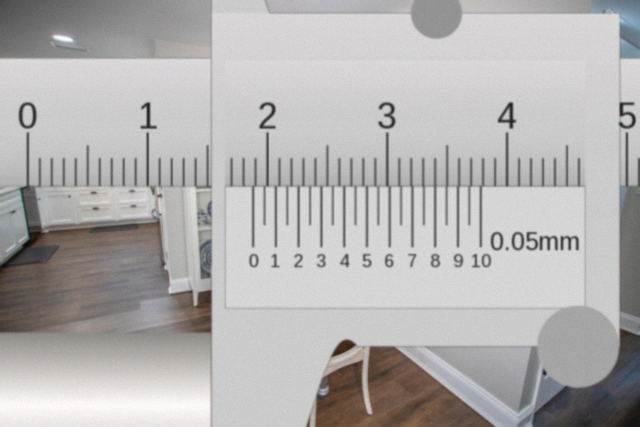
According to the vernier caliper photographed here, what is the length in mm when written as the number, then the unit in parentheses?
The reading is 18.8 (mm)
